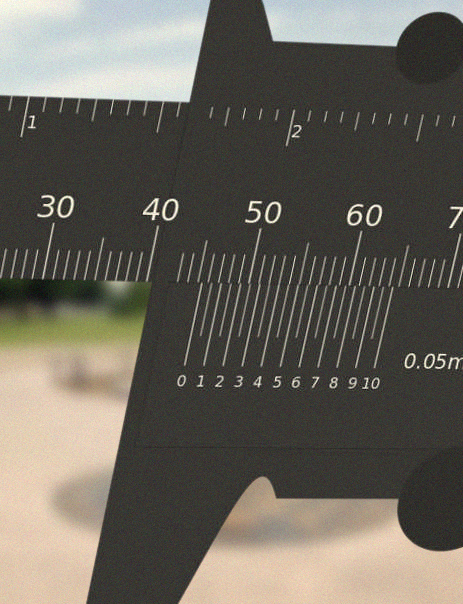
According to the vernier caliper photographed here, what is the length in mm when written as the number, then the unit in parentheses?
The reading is 45.4 (mm)
